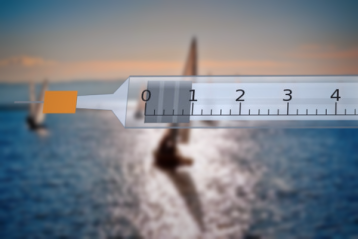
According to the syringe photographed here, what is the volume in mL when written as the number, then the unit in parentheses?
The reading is 0 (mL)
